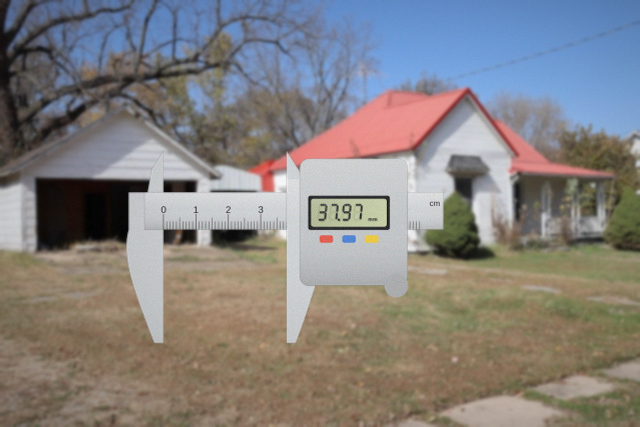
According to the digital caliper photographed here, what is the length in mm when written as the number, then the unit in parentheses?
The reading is 37.97 (mm)
